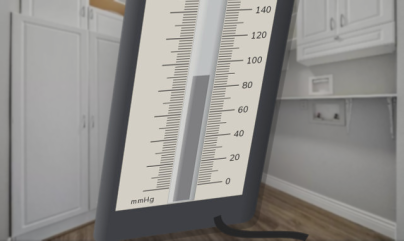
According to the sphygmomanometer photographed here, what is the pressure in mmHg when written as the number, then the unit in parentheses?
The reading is 90 (mmHg)
